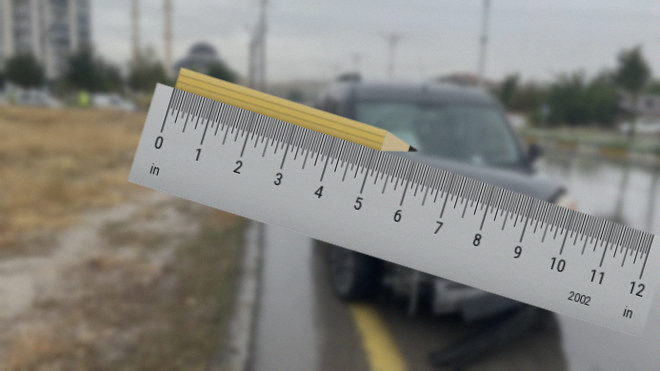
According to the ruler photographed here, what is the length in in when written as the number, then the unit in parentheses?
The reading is 6 (in)
